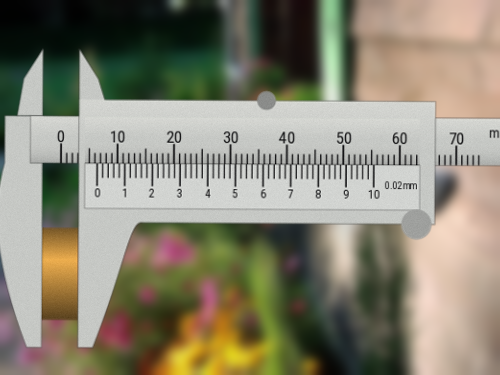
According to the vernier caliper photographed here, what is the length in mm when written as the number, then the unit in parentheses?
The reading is 6.4 (mm)
